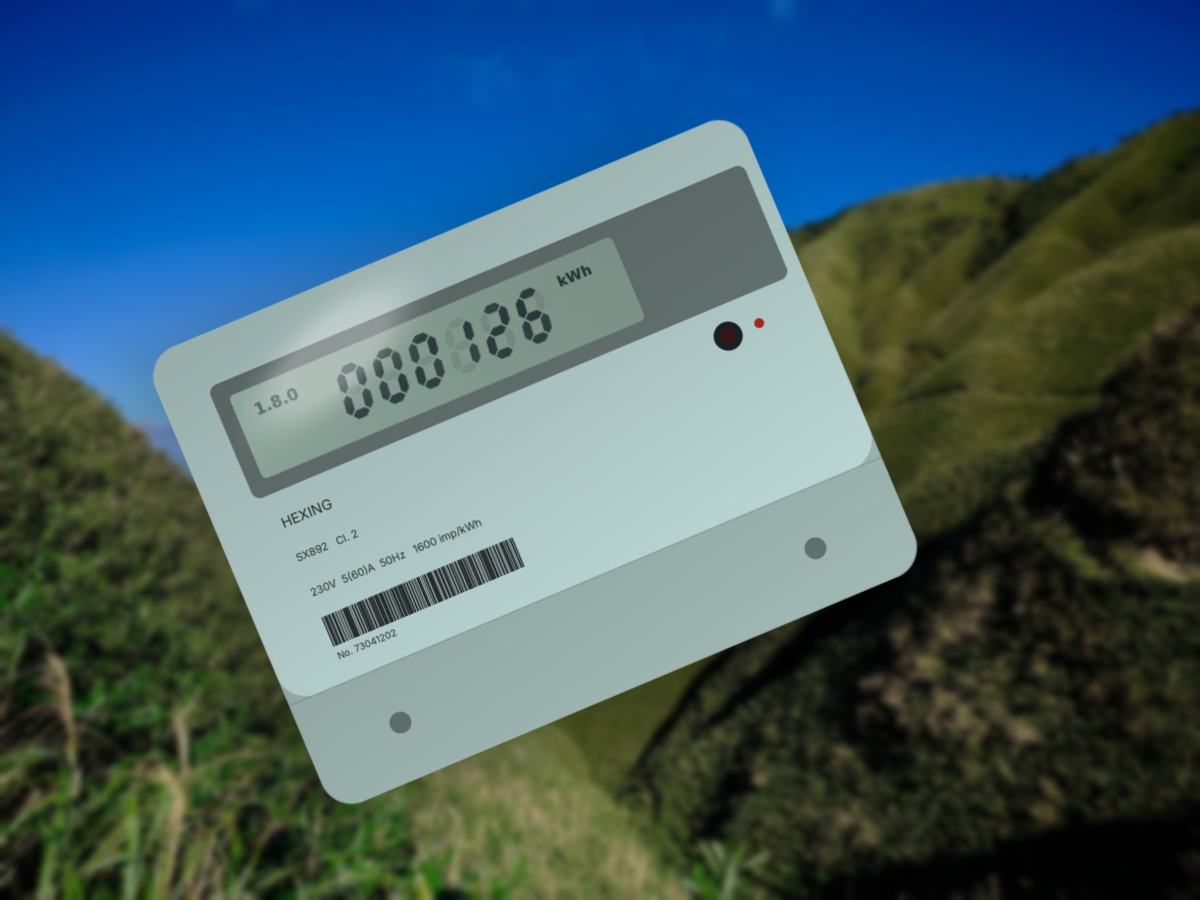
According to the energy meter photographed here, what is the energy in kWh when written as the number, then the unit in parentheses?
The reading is 126 (kWh)
